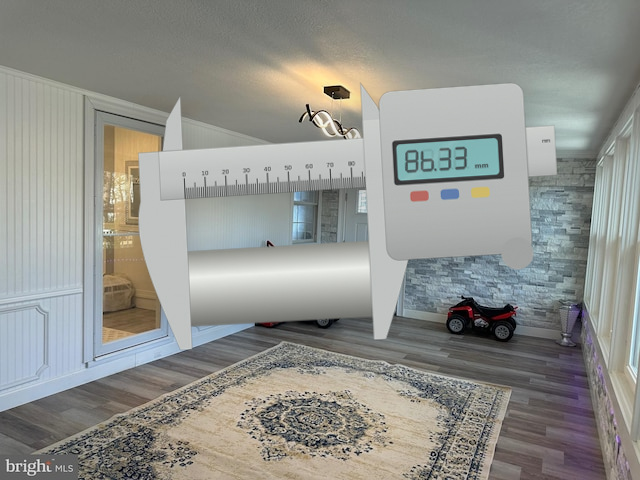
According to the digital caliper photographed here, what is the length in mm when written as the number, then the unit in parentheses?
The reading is 86.33 (mm)
